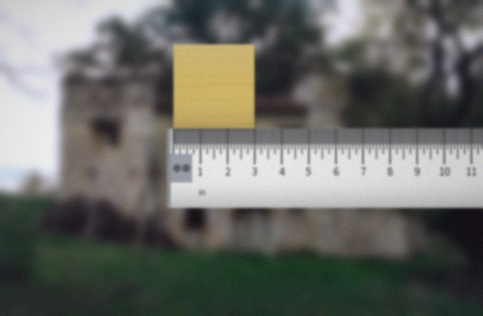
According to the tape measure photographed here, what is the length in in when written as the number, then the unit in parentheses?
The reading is 3 (in)
